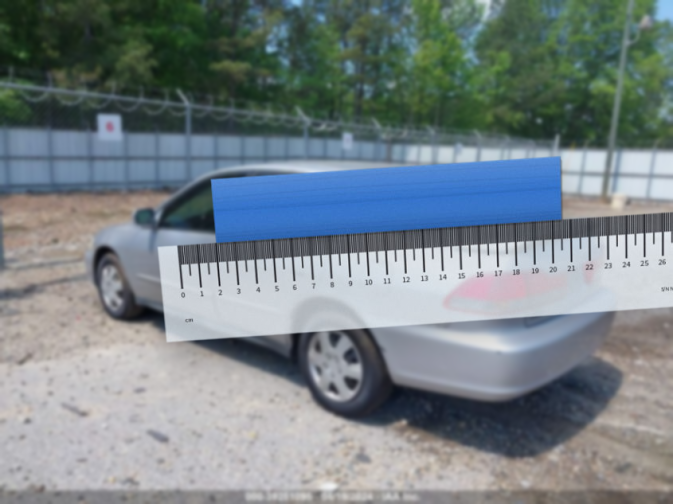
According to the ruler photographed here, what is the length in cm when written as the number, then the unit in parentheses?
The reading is 18.5 (cm)
